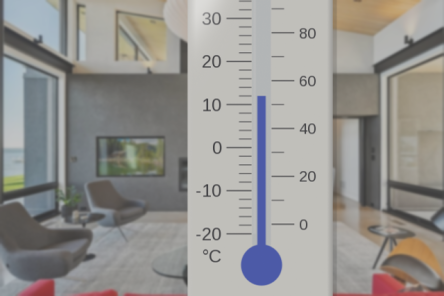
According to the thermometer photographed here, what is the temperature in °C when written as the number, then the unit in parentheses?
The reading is 12 (°C)
